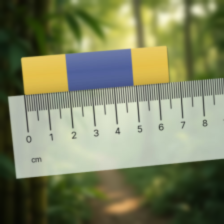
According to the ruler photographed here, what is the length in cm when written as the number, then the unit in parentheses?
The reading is 6.5 (cm)
